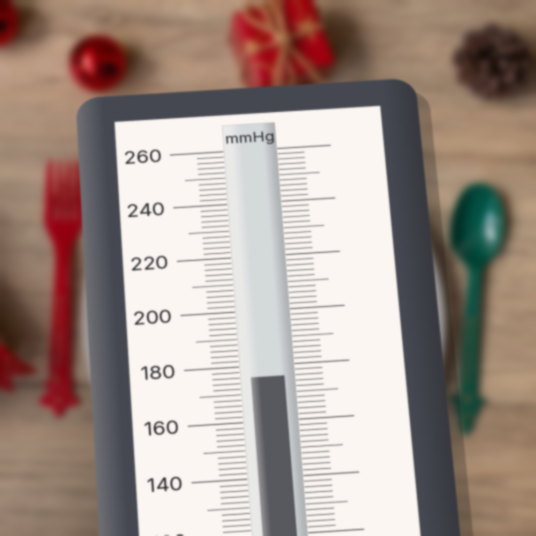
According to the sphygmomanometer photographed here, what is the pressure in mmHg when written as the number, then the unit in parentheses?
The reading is 176 (mmHg)
